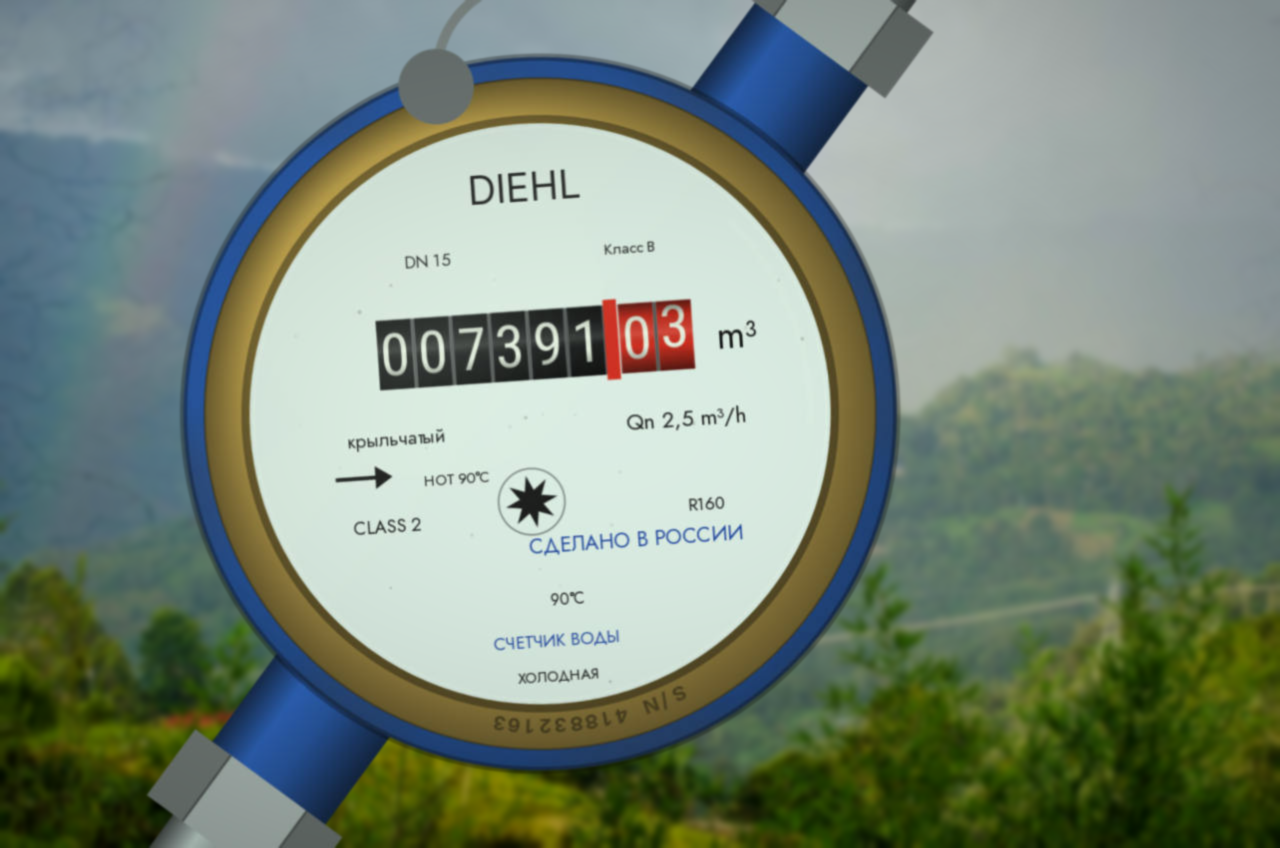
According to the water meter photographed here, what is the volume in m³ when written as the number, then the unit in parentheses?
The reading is 7391.03 (m³)
